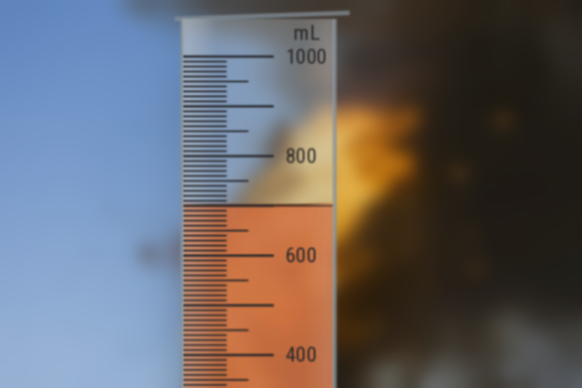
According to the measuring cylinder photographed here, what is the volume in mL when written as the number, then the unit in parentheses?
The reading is 700 (mL)
